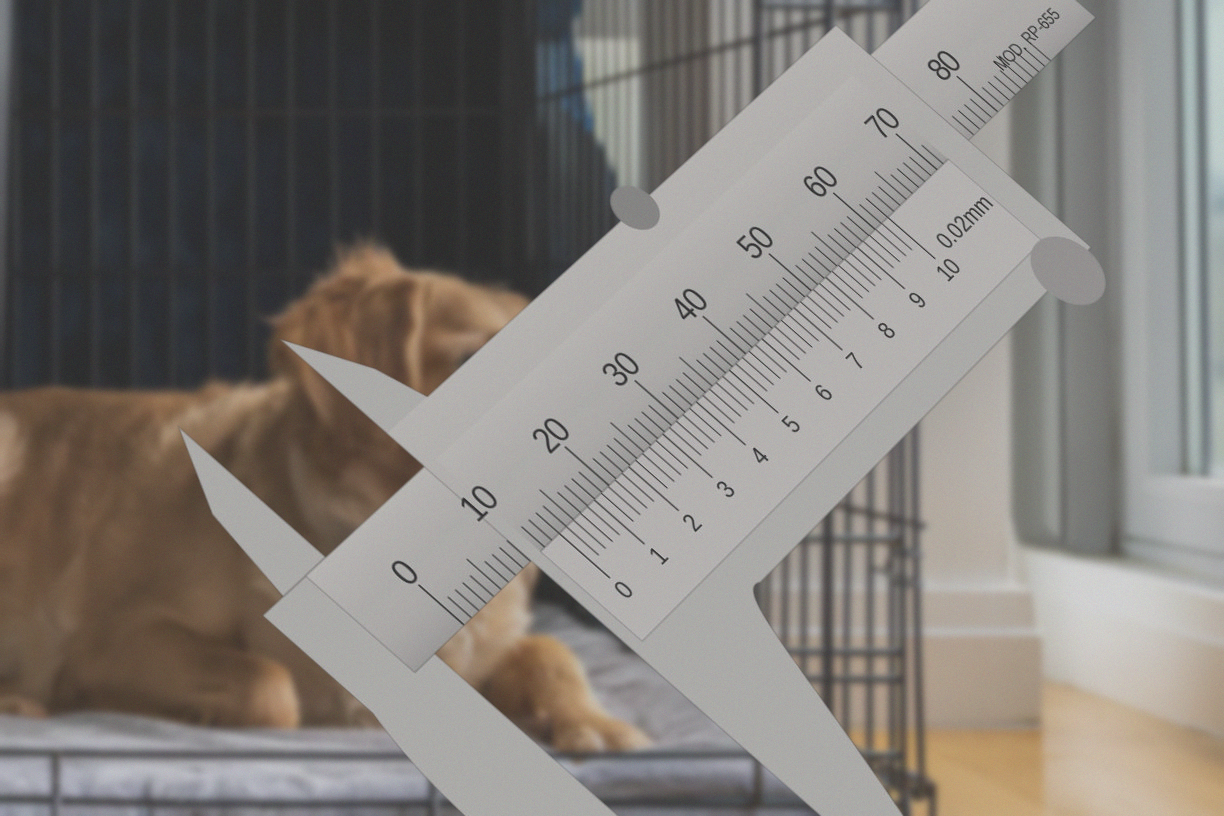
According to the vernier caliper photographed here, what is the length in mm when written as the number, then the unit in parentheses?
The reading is 13.0 (mm)
